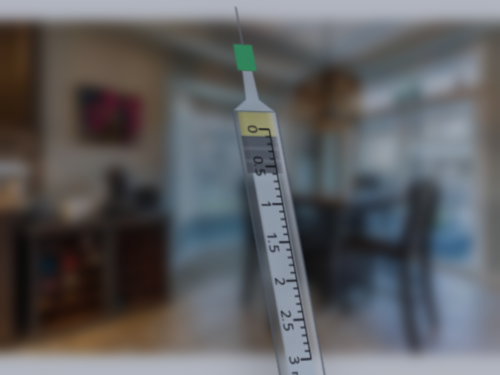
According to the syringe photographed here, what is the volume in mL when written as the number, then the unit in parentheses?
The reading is 0.1 (mL)
